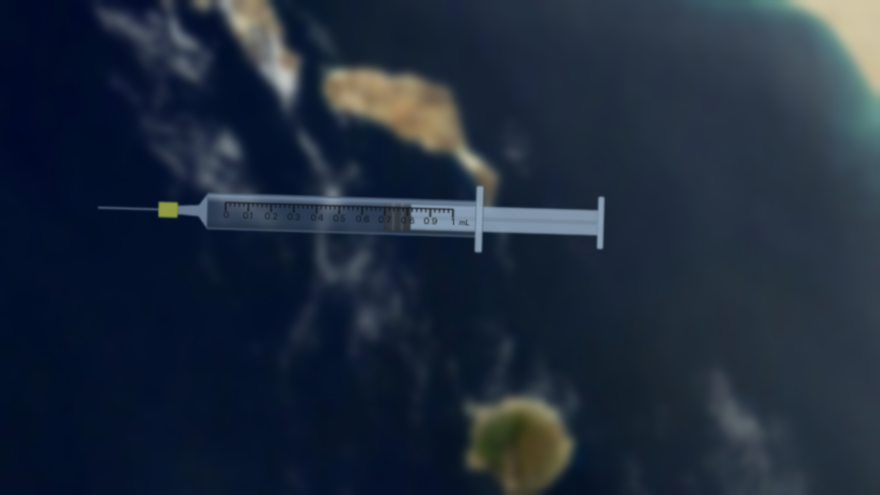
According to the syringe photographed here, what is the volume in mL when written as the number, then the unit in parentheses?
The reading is 0.7 (mL)
